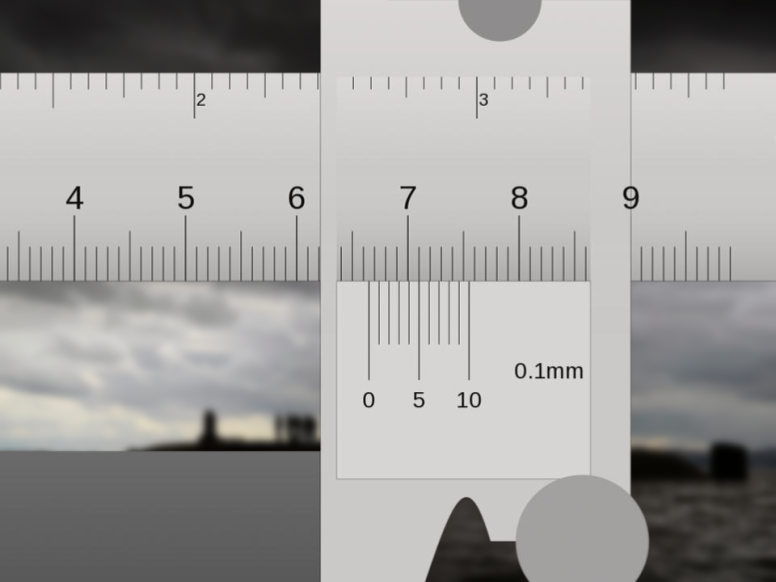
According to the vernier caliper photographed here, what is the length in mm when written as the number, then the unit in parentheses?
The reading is 66.5 (mm)
